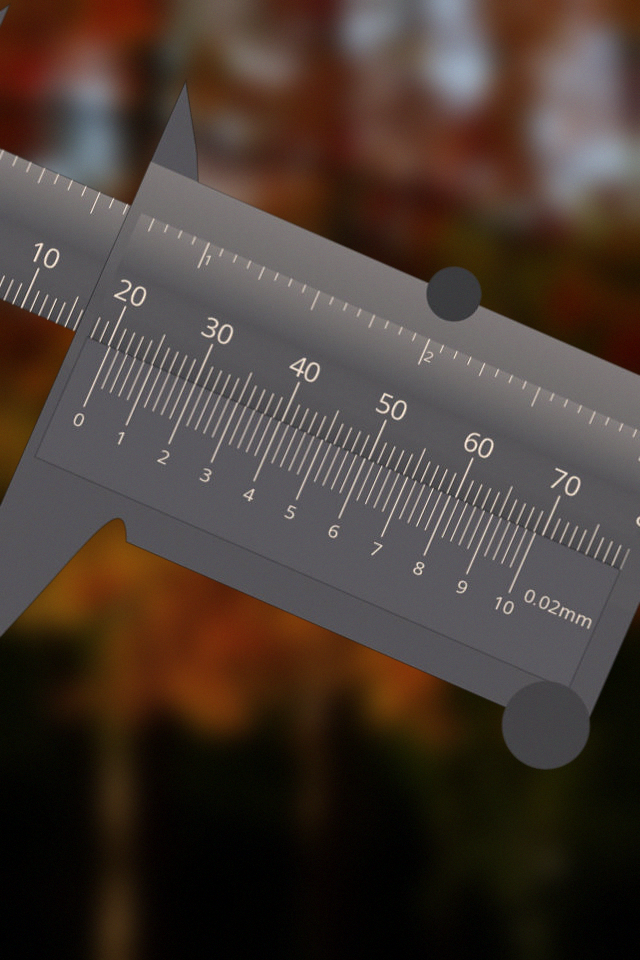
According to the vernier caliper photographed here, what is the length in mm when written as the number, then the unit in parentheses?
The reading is 20.2 (mm)
